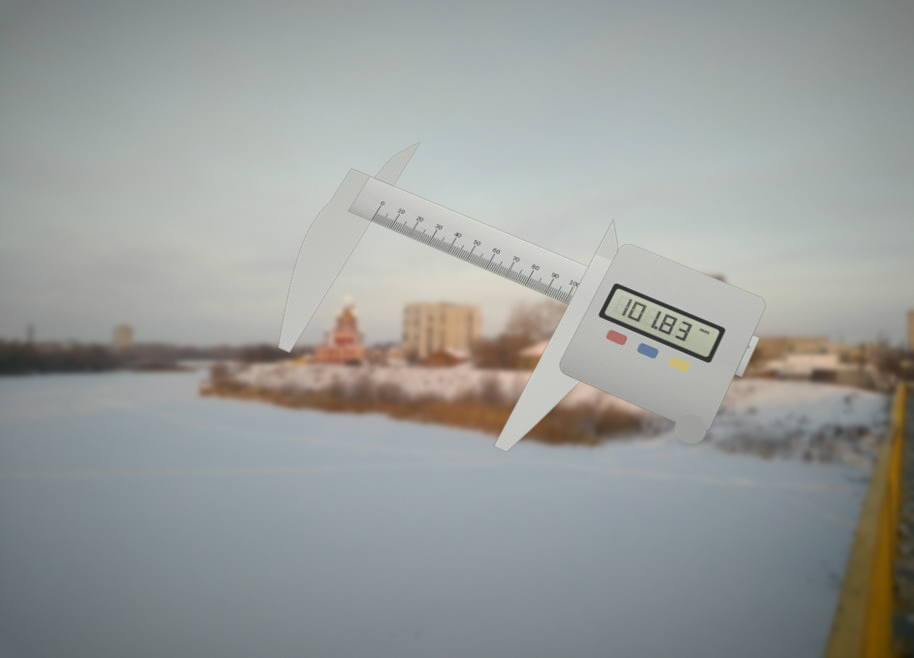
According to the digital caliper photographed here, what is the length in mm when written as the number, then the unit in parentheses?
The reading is 101.83 (mm)
